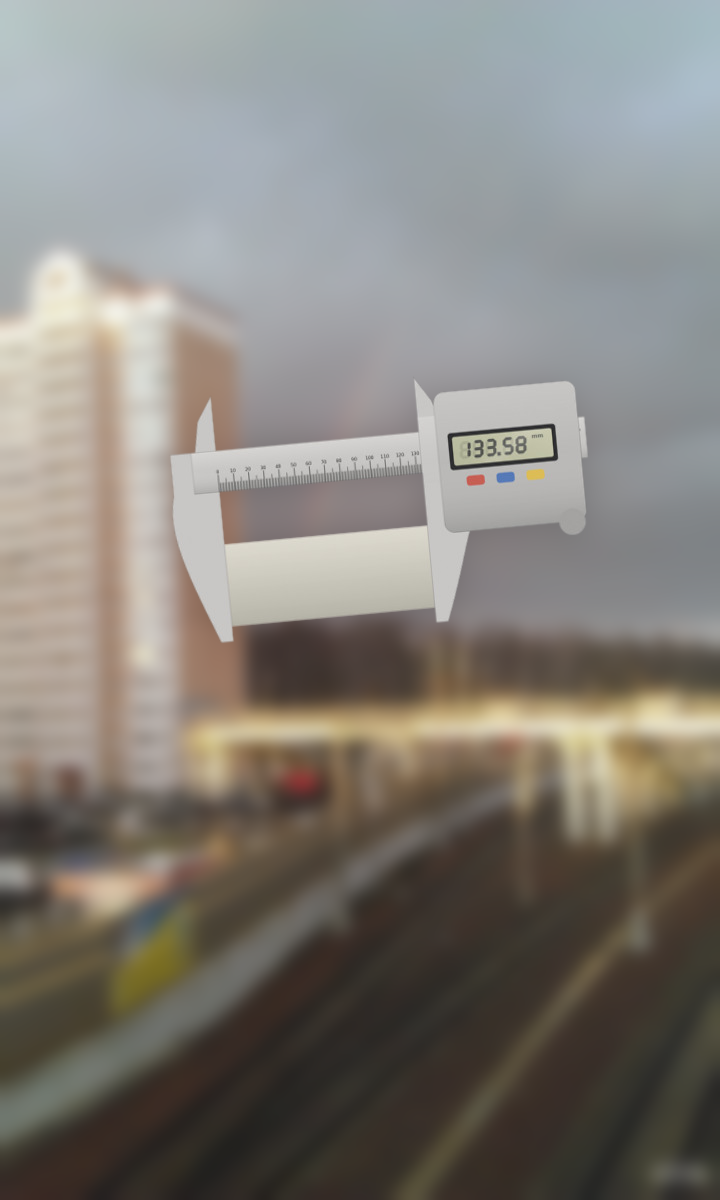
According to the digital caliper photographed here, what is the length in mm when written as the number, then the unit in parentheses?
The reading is 133.58 (mm)
